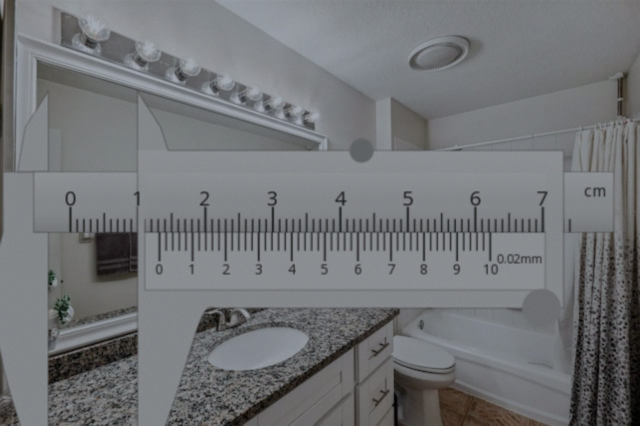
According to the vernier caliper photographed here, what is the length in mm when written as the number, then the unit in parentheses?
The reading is 13.2 (mm)
